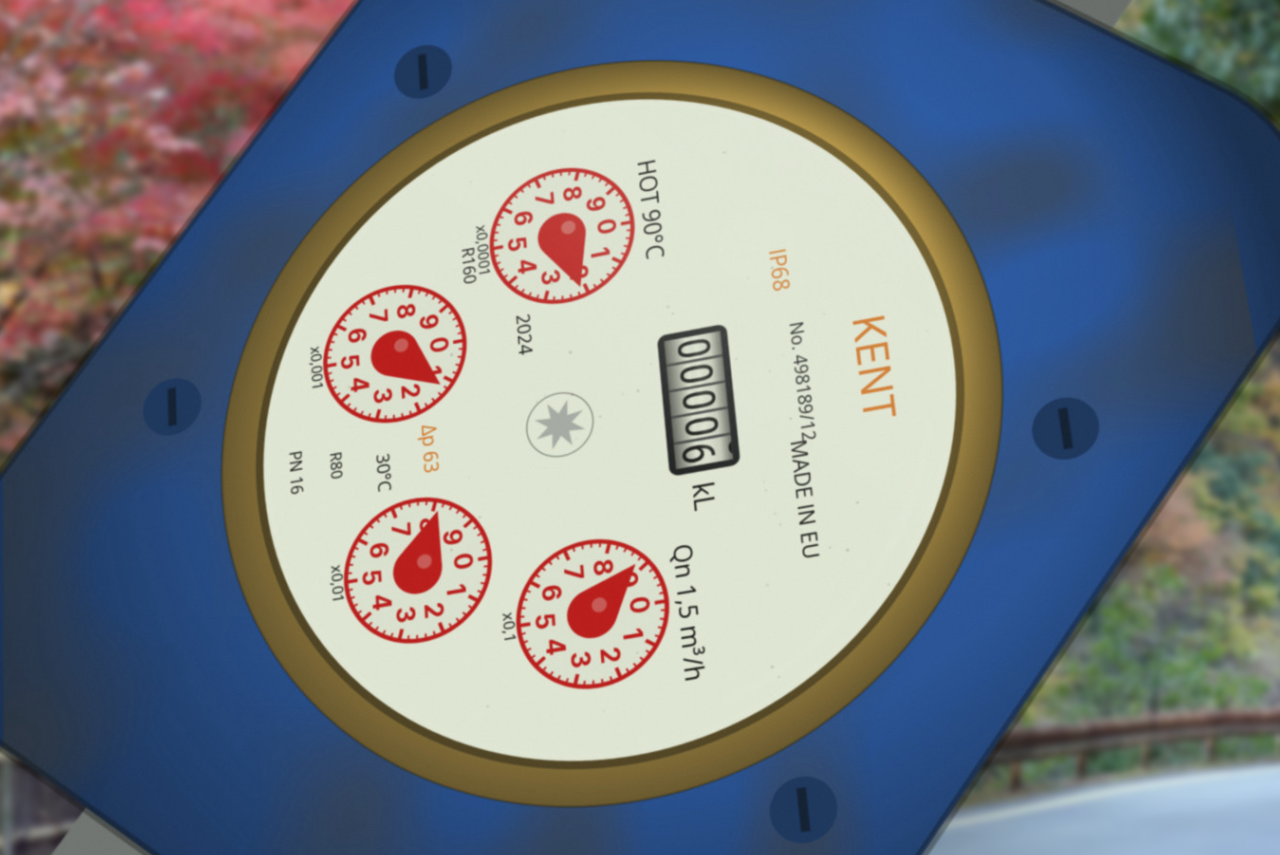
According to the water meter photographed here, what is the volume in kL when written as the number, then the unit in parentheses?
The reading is 5.8812 (kL)
